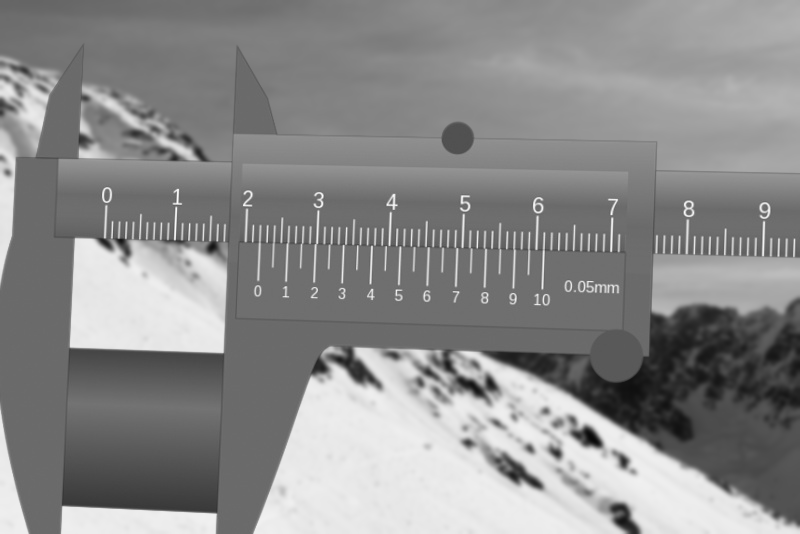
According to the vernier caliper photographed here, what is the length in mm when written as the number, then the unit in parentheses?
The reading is 22.0 (mm)
